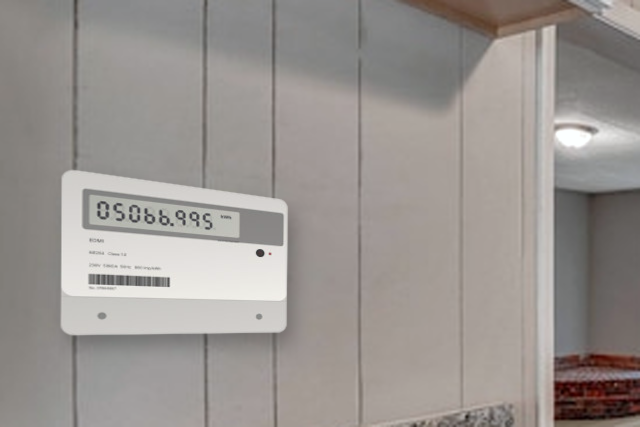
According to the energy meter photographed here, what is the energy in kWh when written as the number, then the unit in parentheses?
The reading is 5066.995 (kWh)
